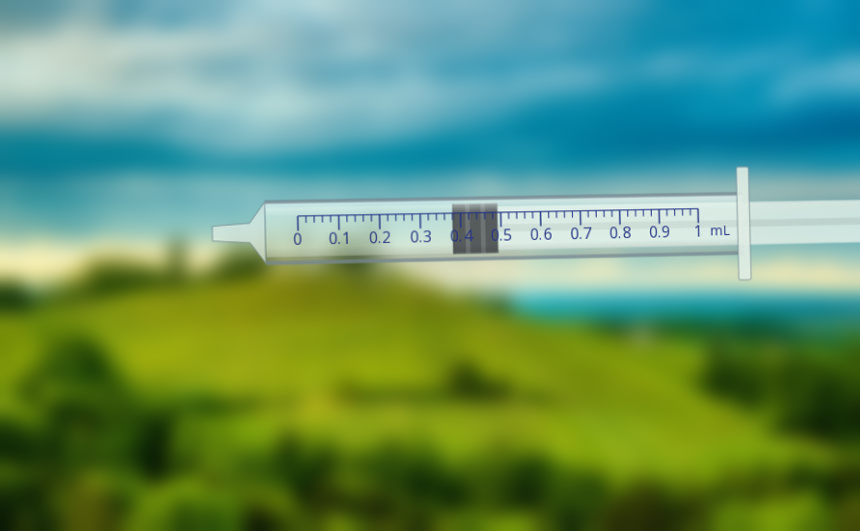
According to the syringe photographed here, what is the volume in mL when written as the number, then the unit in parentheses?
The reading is 0.38 (mL)
